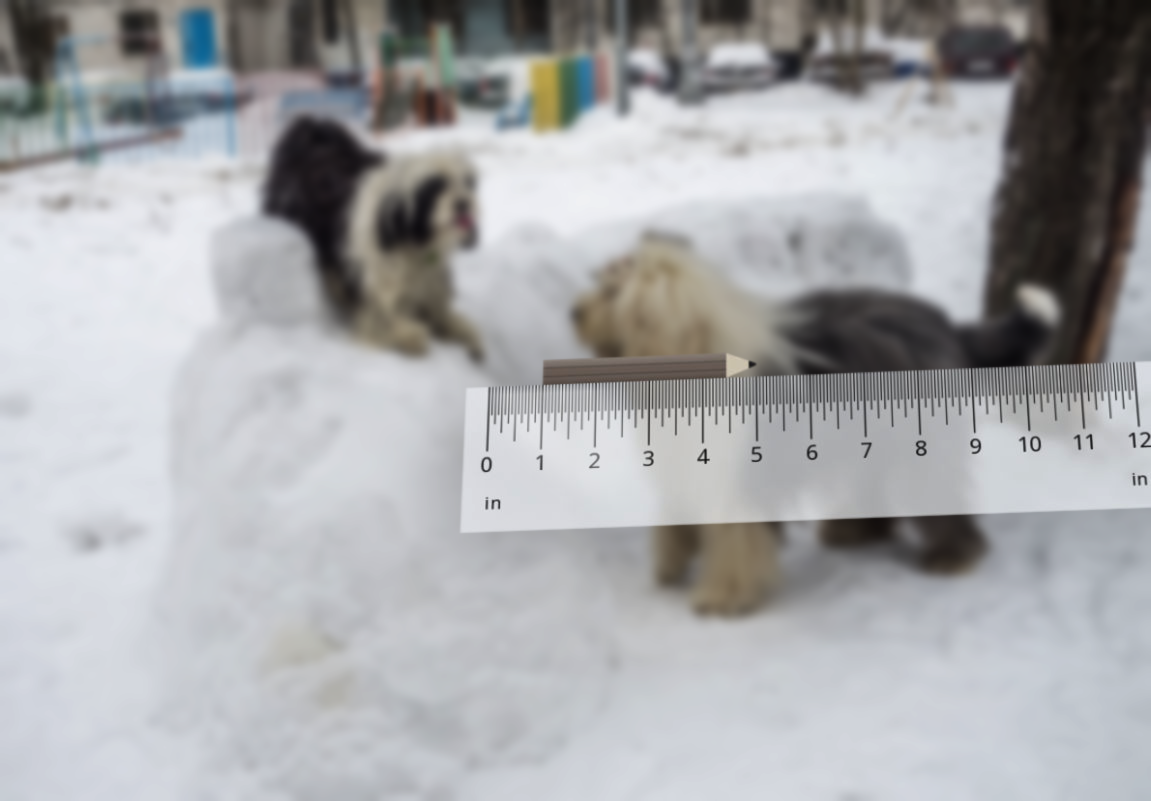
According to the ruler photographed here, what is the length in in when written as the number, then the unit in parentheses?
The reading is 4 (in)
